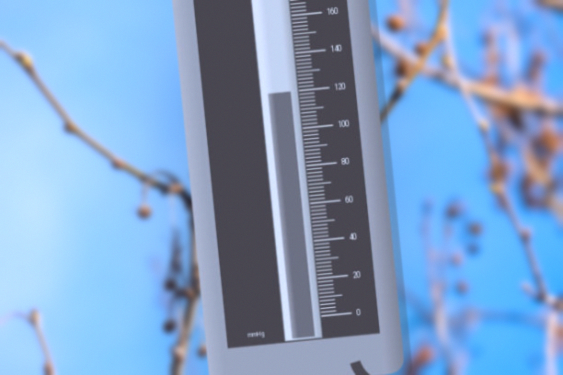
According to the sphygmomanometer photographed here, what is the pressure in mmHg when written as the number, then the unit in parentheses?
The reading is 120 (mmHg)
